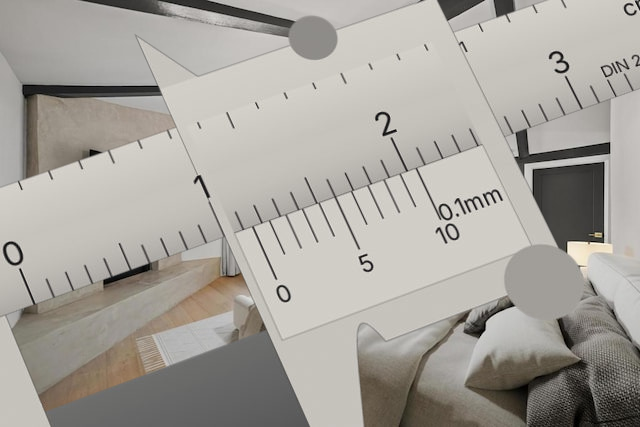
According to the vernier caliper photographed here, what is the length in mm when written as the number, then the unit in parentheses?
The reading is 11.5 (mm)
